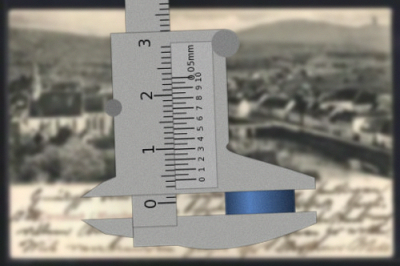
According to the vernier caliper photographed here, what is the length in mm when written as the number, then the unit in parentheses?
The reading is 4.2 (mm)
